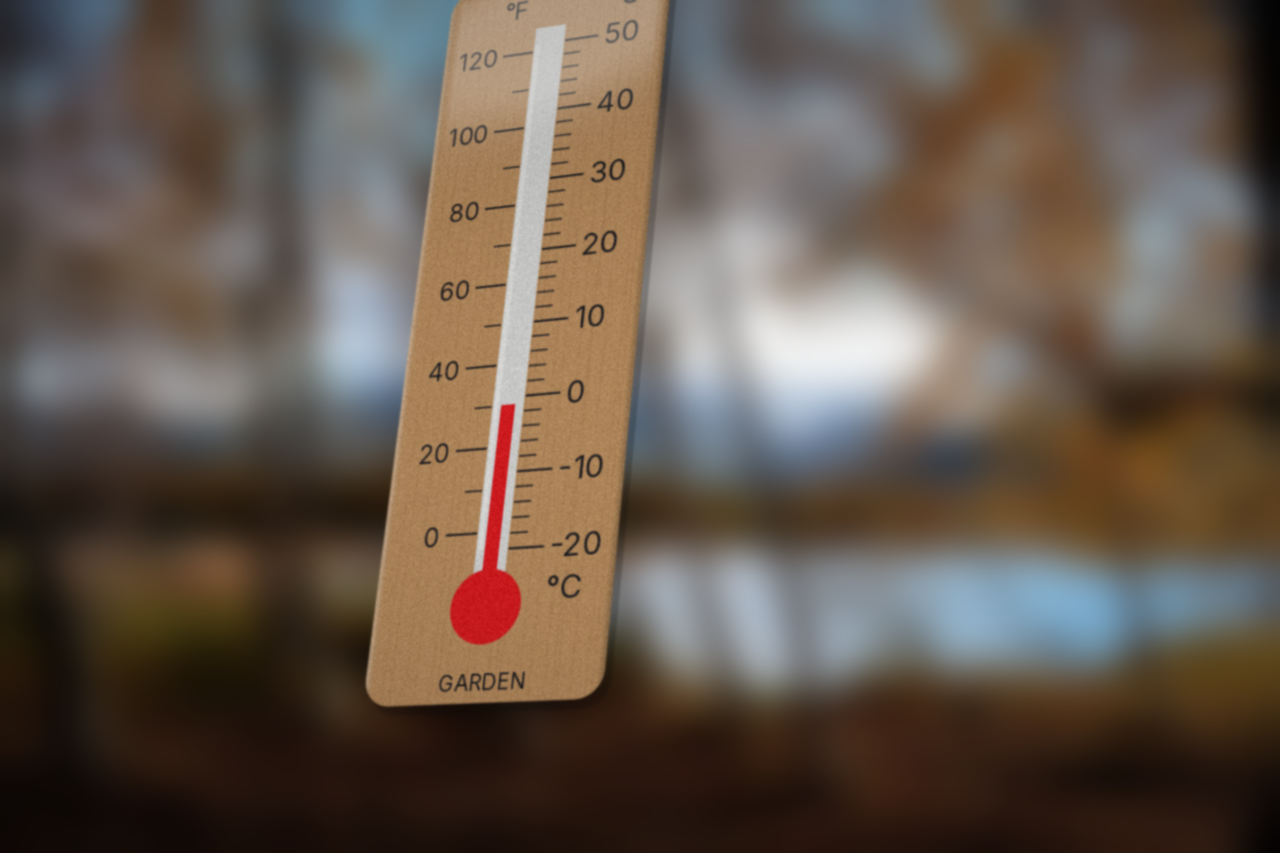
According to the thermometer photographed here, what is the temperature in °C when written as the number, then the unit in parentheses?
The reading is -1 (°C)
